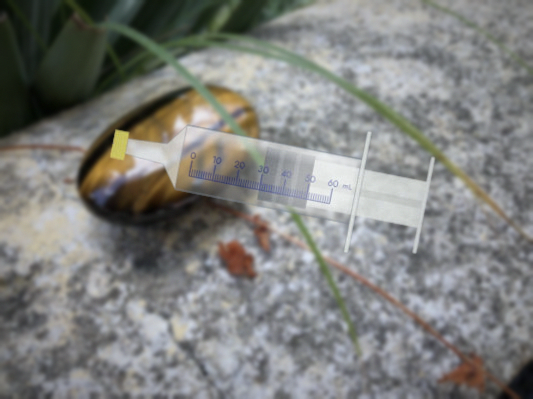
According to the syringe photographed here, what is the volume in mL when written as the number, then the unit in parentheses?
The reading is 30 (mL)
